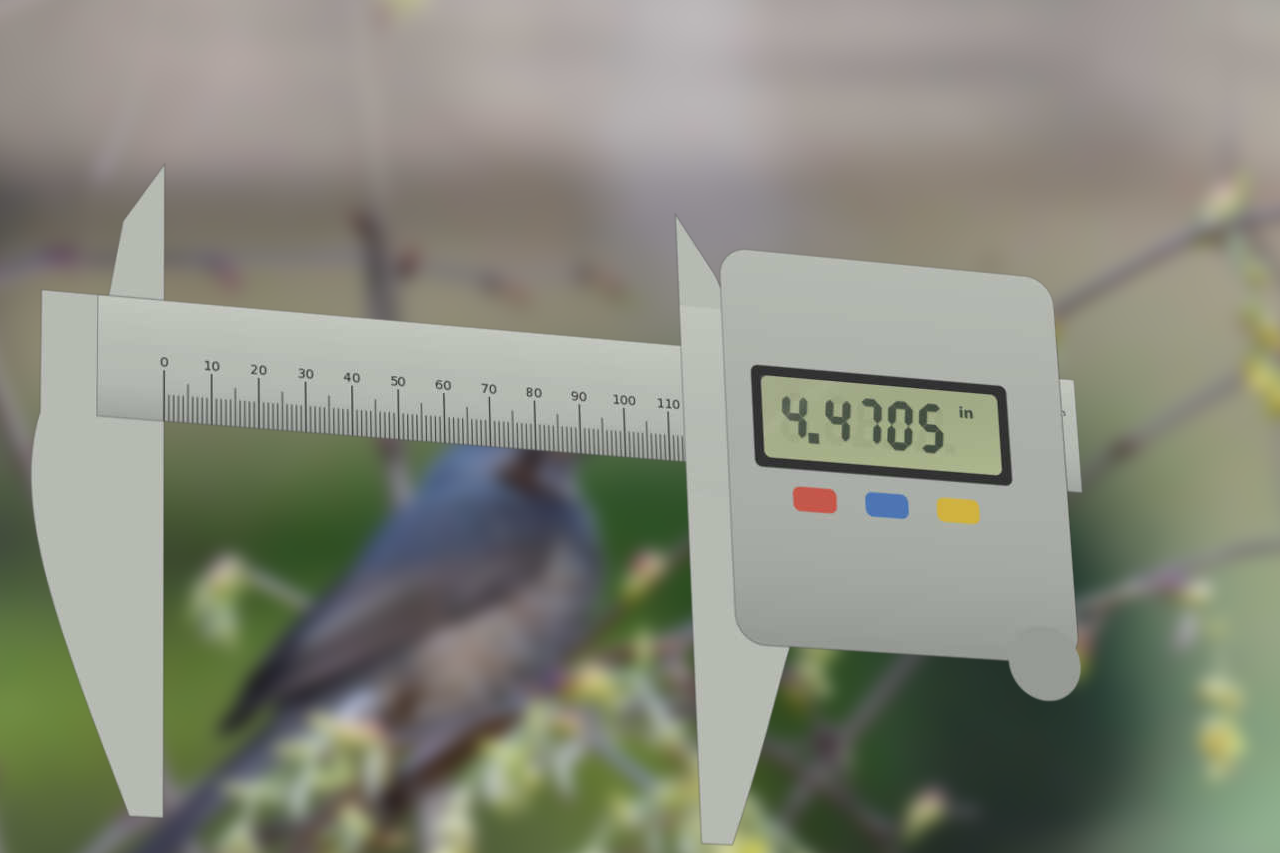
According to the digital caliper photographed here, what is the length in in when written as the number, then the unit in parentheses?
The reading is 4.4705 (in)
